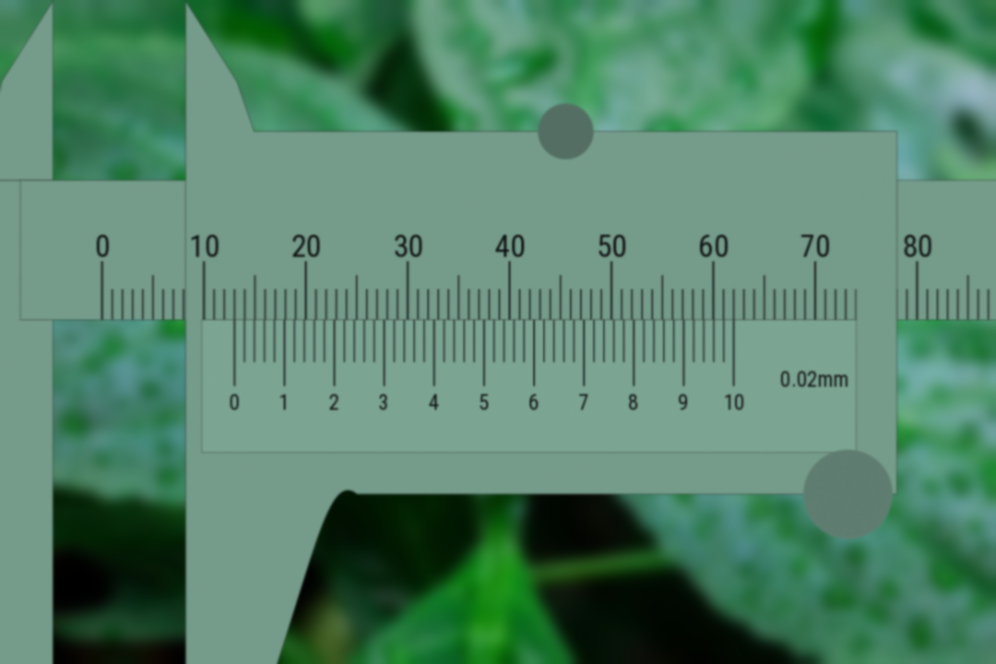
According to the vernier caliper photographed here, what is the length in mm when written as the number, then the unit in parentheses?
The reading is 13.0 (mm)
